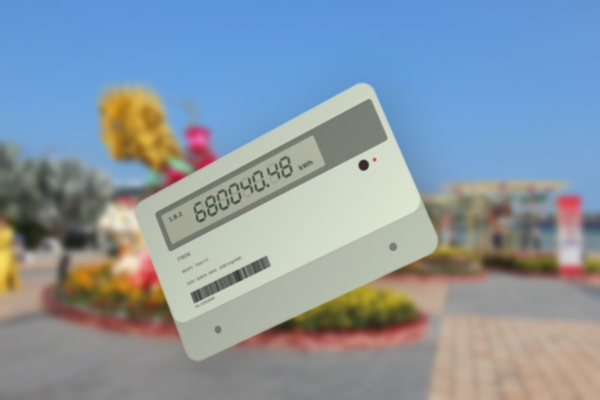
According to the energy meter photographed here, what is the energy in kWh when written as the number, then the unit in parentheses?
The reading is 680040.48 (kWh)
